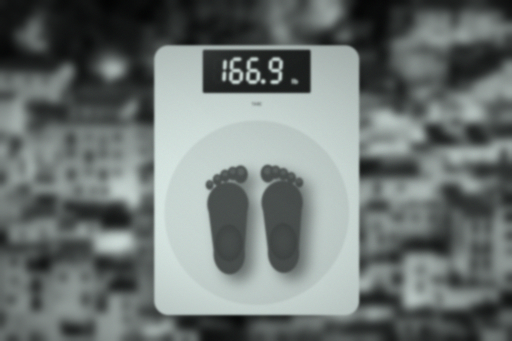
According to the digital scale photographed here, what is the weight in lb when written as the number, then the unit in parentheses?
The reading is 166.9 (lb)
